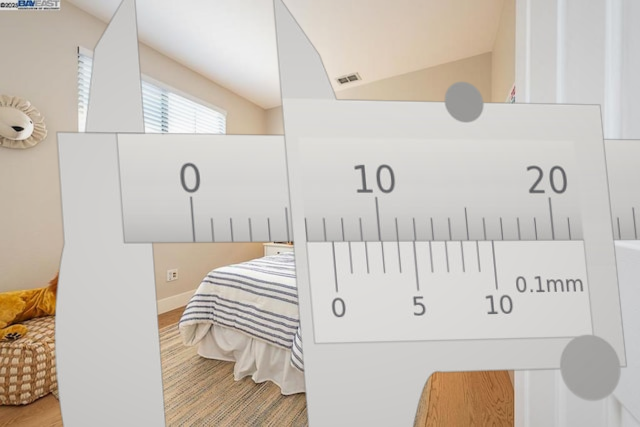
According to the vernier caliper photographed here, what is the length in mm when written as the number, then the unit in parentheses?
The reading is 7.4 (mm)
